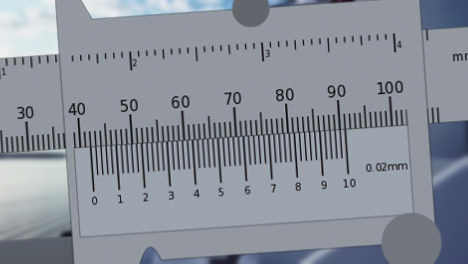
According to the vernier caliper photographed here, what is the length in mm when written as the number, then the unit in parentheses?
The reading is 42.0 (mm)
